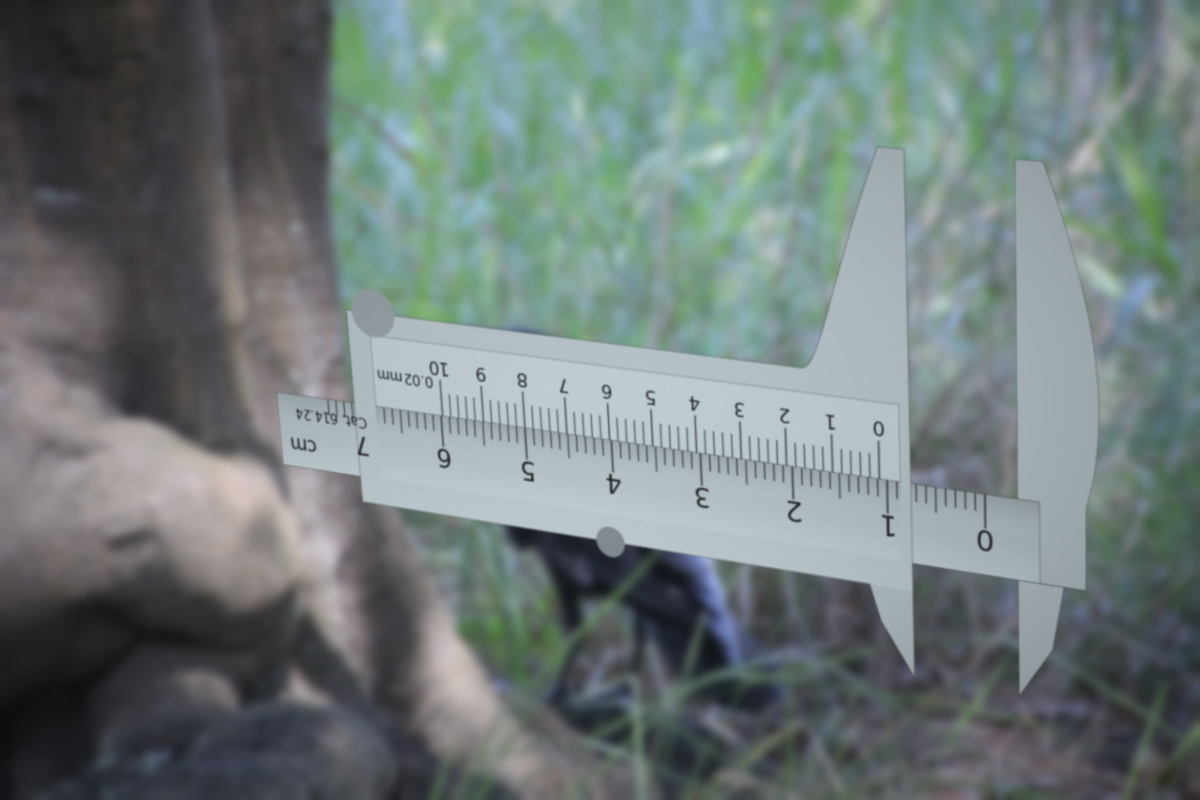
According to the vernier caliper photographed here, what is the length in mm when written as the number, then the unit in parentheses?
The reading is 10.8 (mm)
